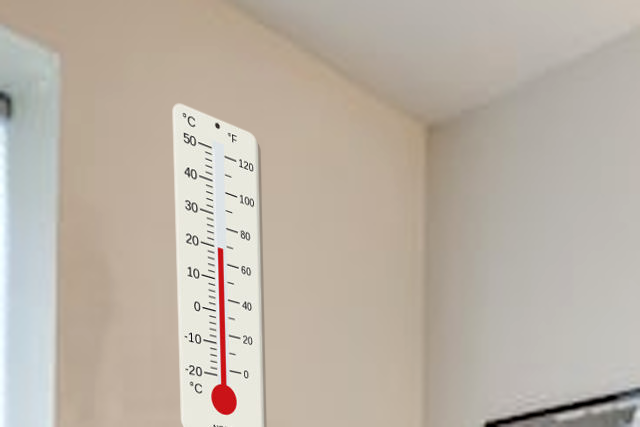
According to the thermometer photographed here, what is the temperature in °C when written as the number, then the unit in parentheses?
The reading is 20 (°C)
